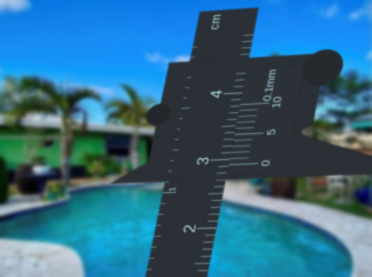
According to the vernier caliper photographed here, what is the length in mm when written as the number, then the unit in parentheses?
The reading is 29.2 (mm)
